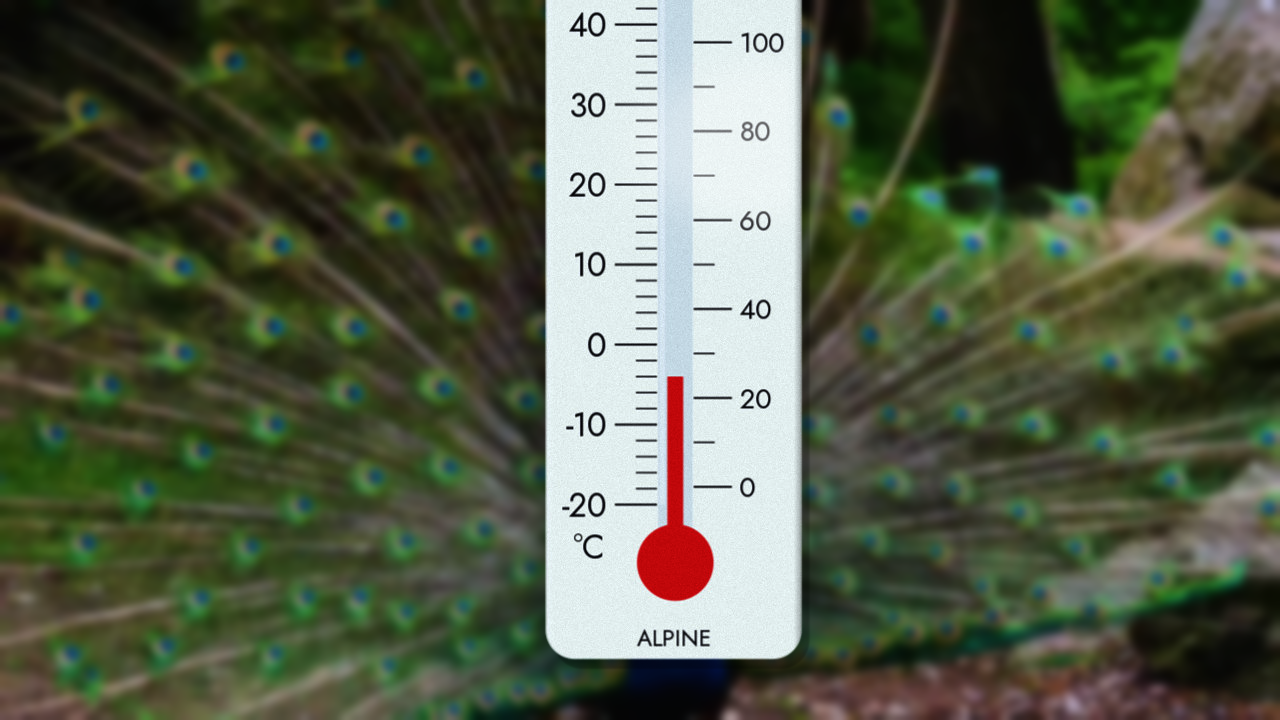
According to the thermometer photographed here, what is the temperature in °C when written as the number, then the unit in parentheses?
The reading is -4 (°C)
